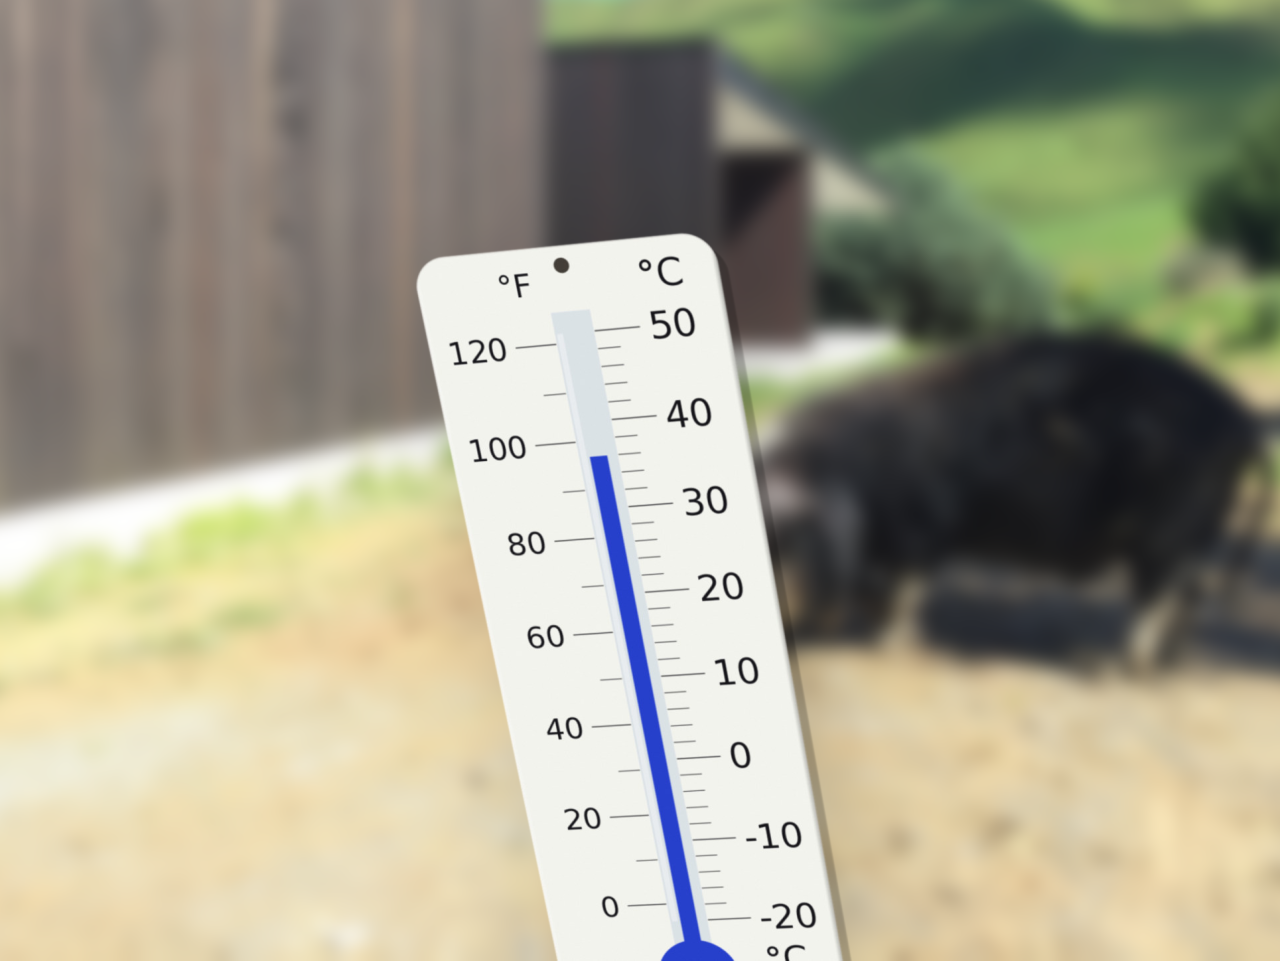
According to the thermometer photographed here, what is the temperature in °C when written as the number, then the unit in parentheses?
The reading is 36 (°C)
